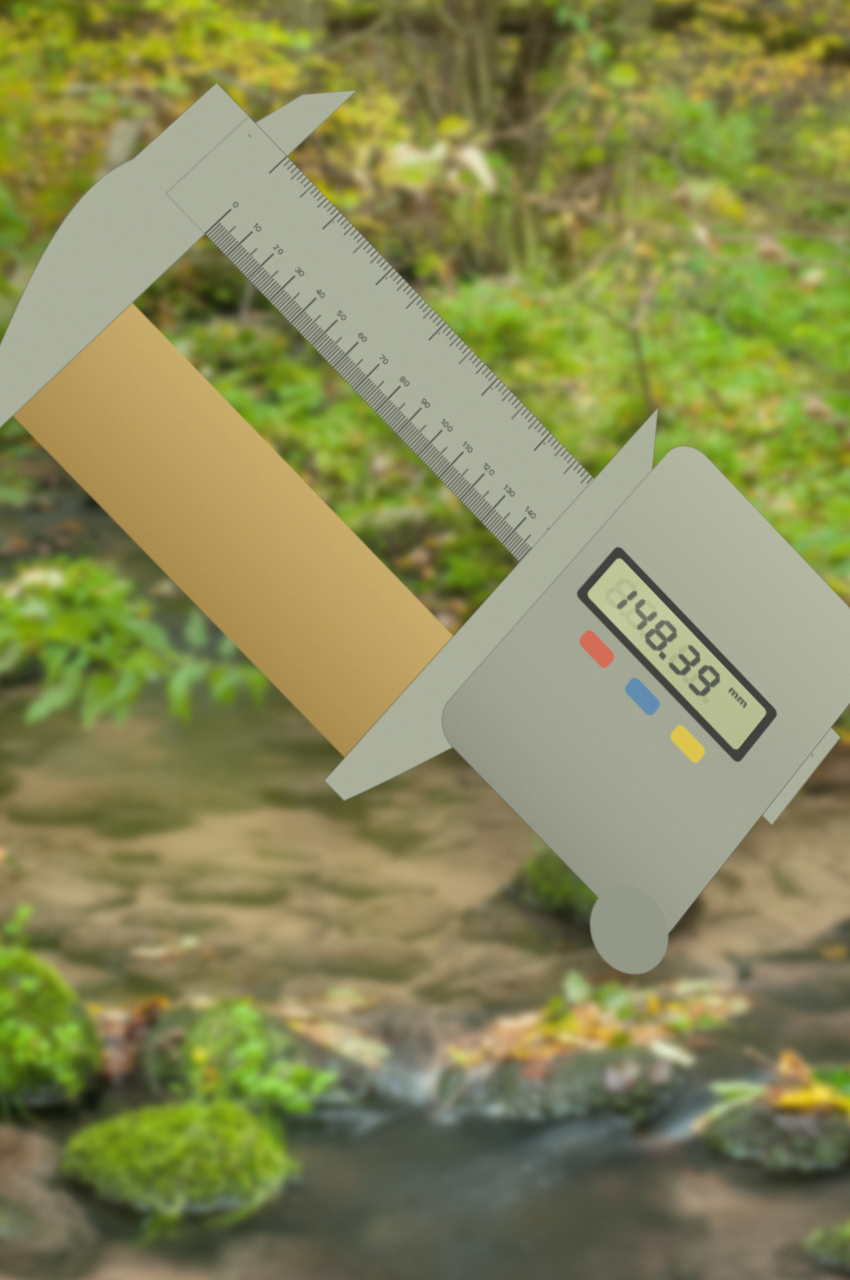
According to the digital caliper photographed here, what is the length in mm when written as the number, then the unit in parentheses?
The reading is 148.39 (mm)
